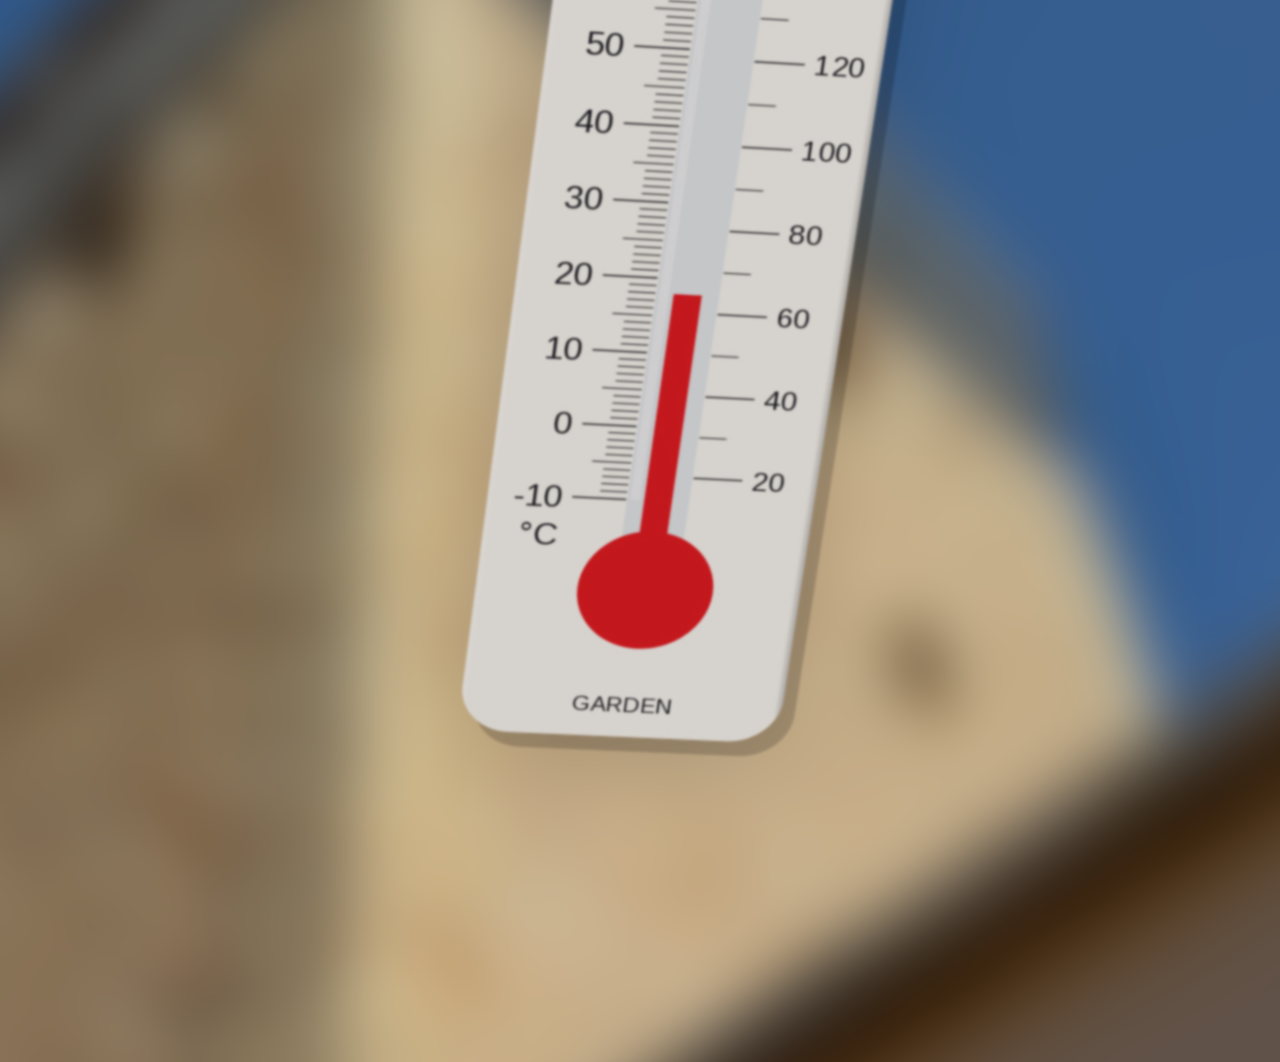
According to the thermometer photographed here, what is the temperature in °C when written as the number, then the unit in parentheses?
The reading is 18 (°C)
